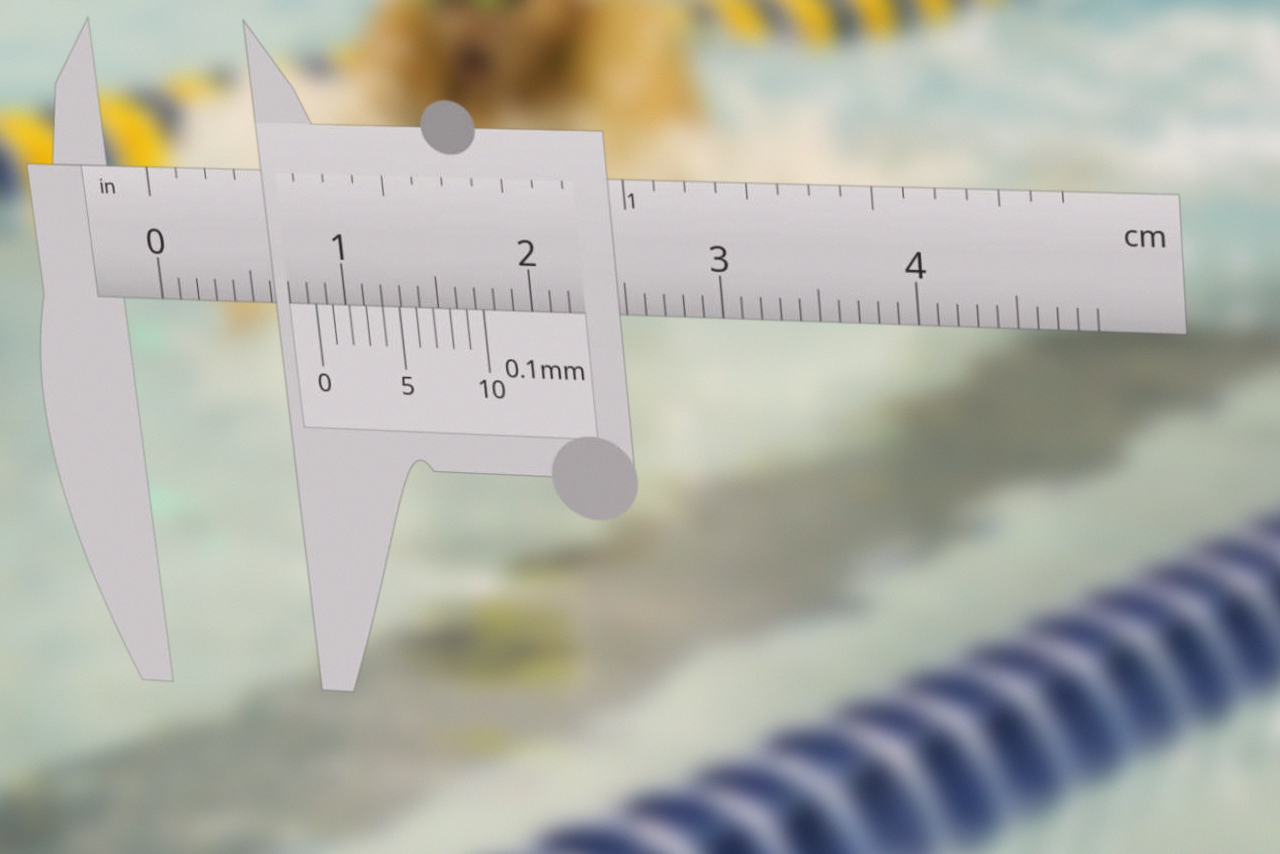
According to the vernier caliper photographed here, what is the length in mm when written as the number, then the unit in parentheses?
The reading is 8.4 (mm)
